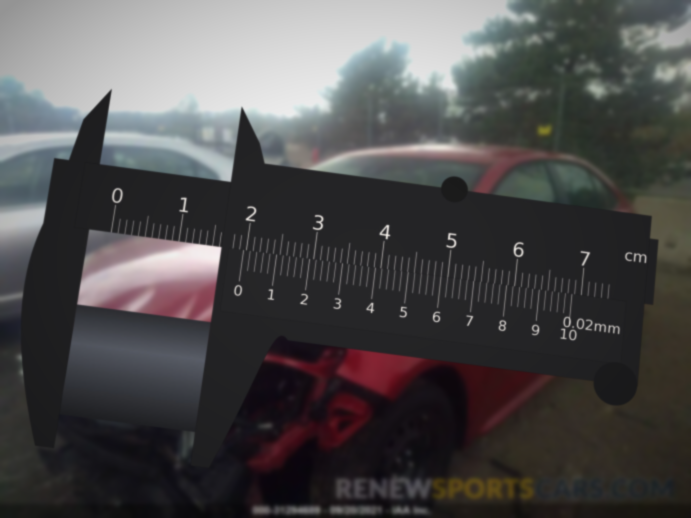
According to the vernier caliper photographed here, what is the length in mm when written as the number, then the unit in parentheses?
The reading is 19.6 (mm)
